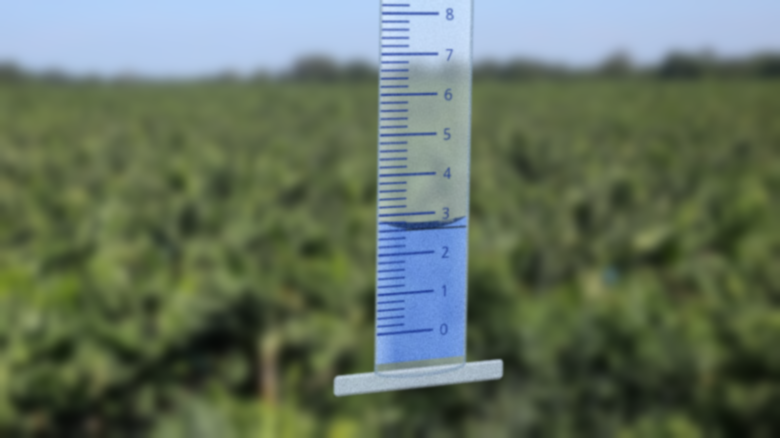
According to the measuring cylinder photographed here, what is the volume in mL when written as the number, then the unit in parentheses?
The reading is 2.6 (mL)
